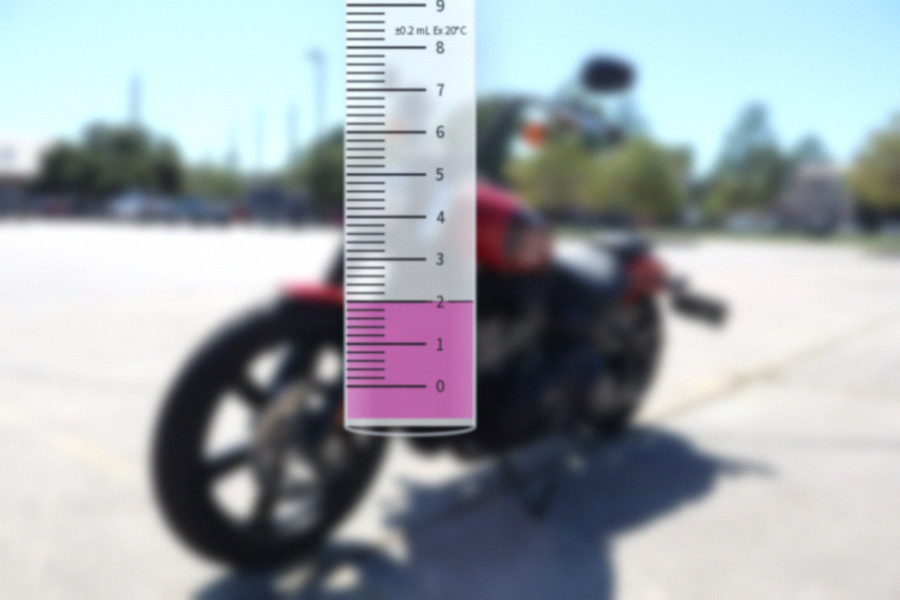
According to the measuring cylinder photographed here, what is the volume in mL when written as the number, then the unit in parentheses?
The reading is 2 (mL)
